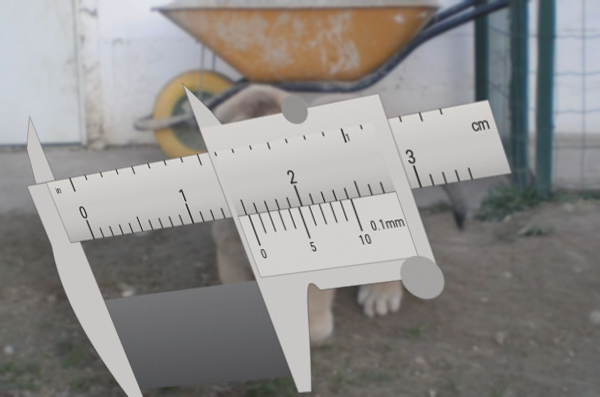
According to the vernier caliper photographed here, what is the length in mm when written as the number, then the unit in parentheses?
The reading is 15.2 (mm)
